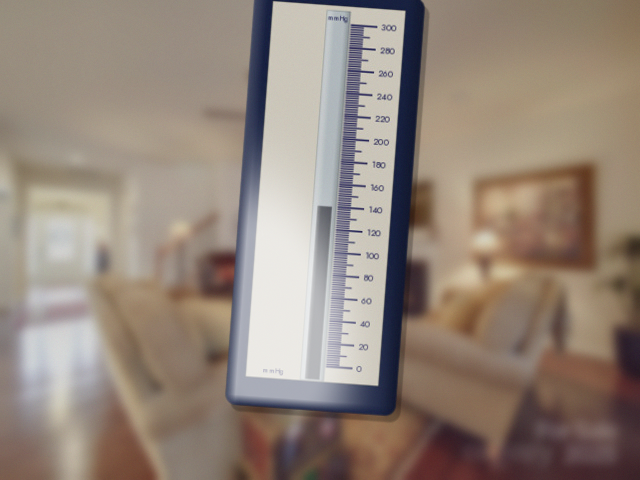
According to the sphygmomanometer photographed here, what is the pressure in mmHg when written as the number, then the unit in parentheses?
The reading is 140 (mmHg)
